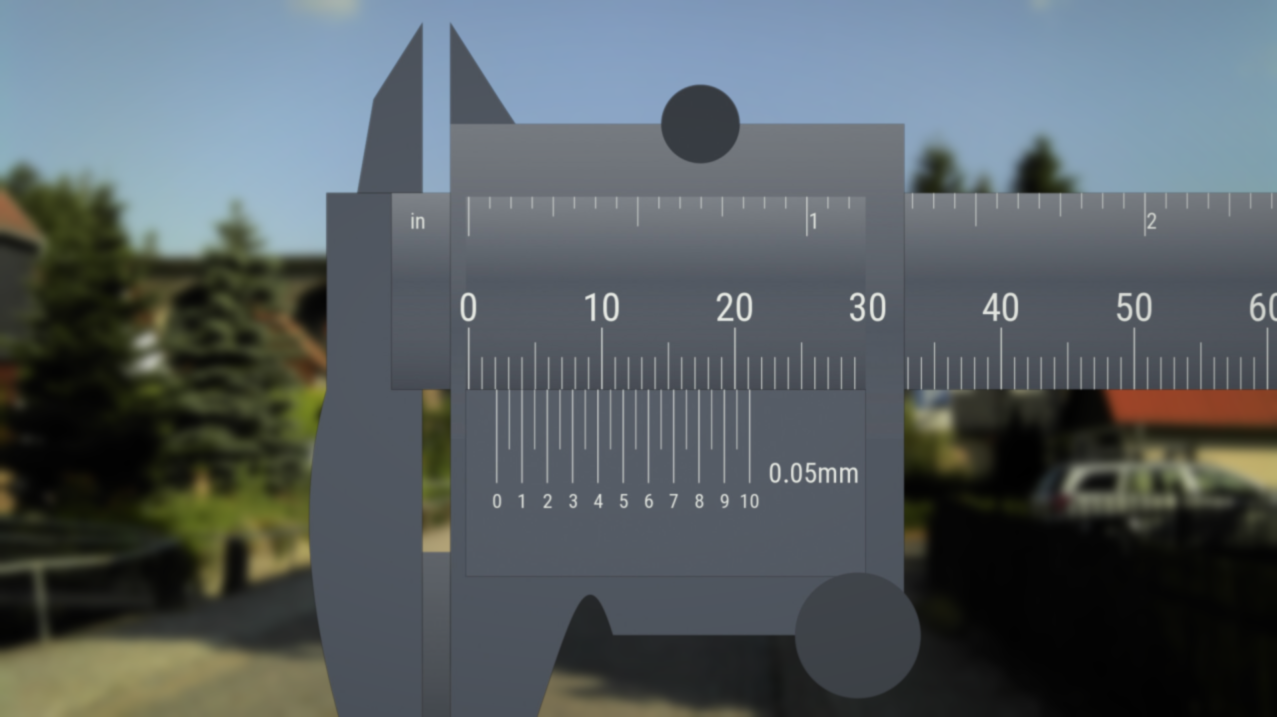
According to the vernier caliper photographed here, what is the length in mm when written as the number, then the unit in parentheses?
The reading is 2.1 (mm)
